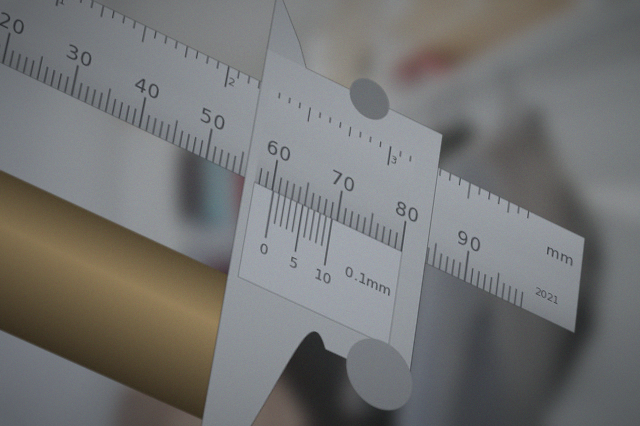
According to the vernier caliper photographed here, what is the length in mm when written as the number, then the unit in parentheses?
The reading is 60.2 (mm)
